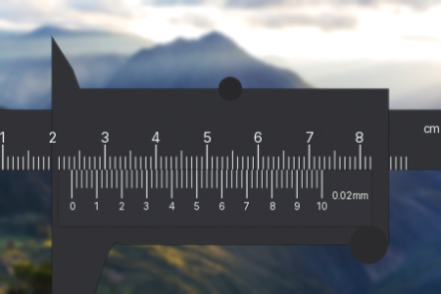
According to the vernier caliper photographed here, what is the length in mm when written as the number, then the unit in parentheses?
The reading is 23.5 (mm)
